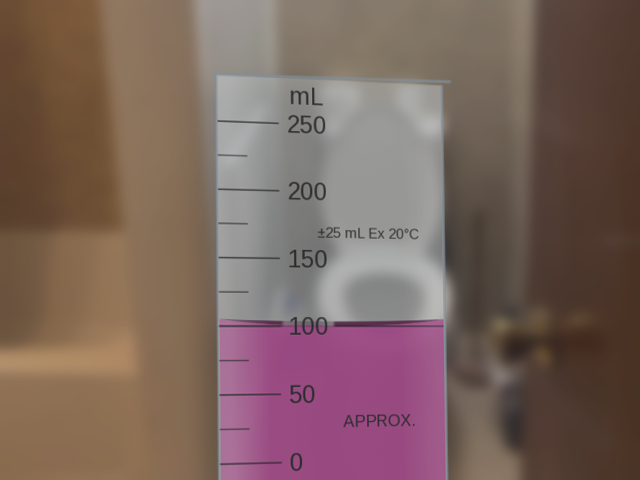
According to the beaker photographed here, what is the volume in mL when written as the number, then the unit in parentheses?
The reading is 100 (mL)
